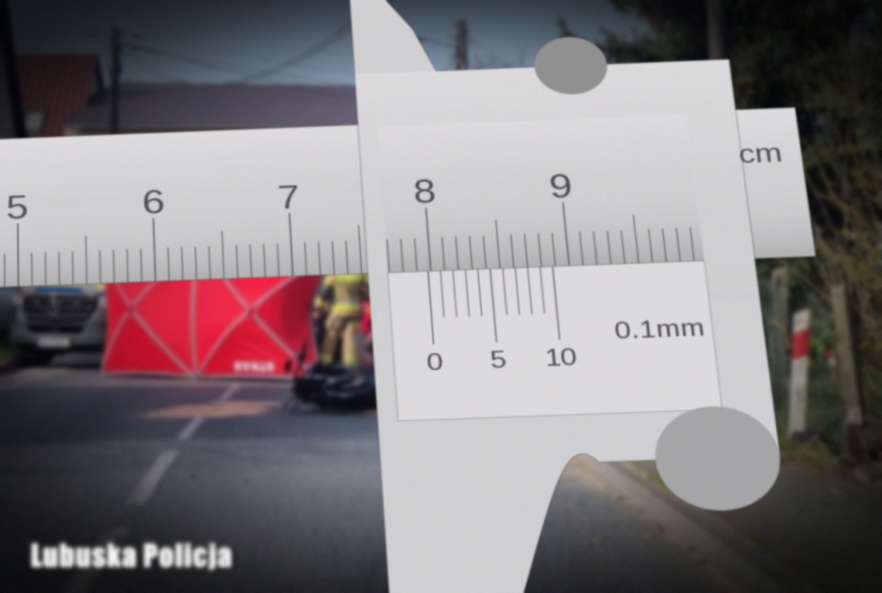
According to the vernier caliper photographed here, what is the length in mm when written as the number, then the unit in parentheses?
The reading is 79.8 (mm)
